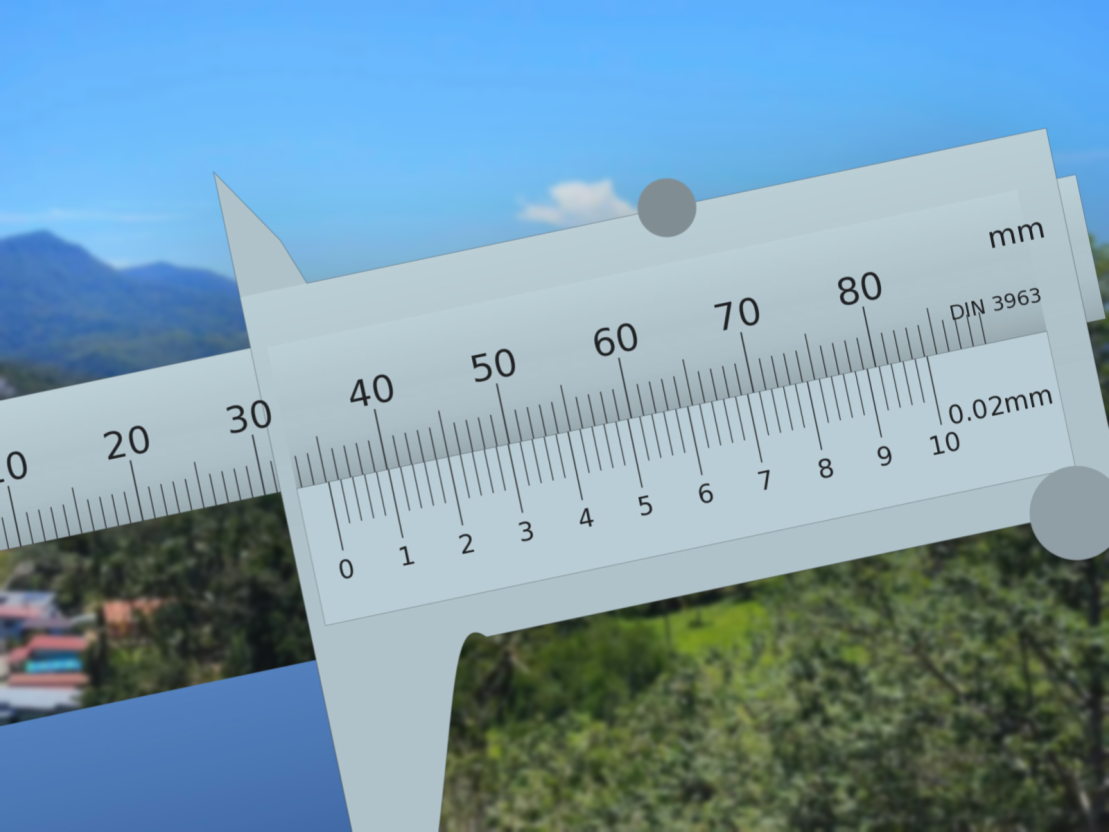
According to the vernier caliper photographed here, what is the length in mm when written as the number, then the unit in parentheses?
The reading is 35.2 (mm)
